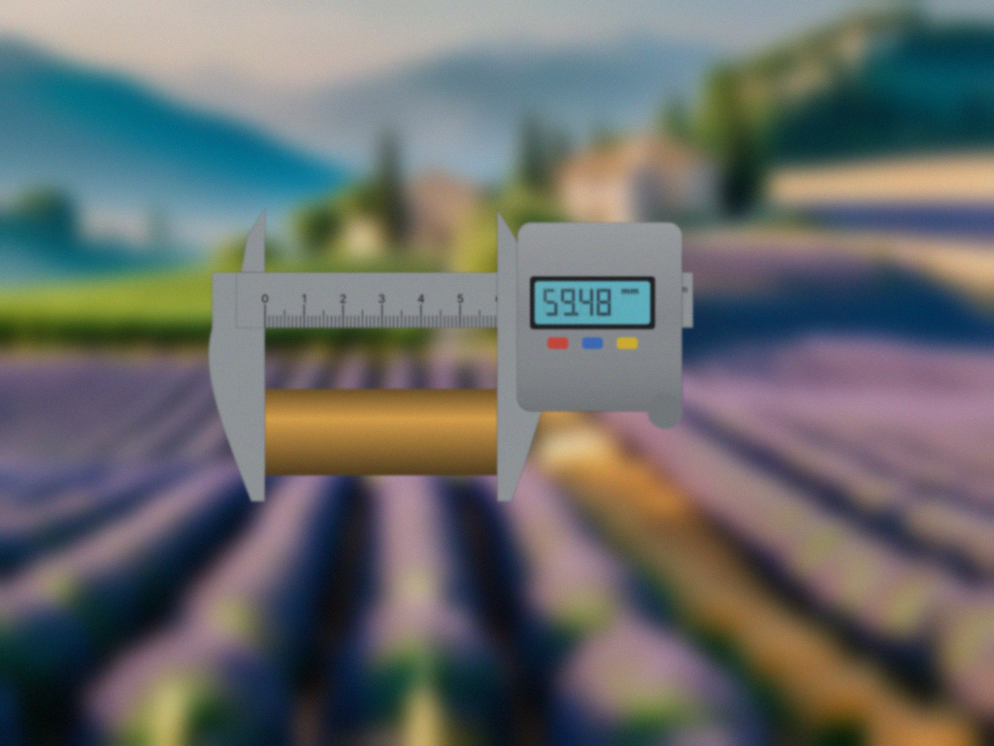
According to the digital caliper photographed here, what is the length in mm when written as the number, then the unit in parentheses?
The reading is 59.48 (mm)
